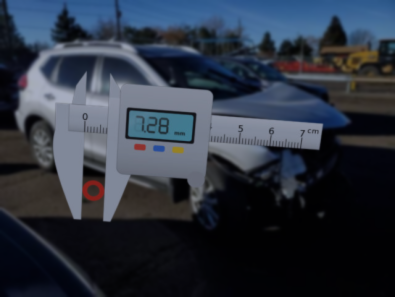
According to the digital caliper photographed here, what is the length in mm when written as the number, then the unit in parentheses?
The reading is 7.28 (mm)
